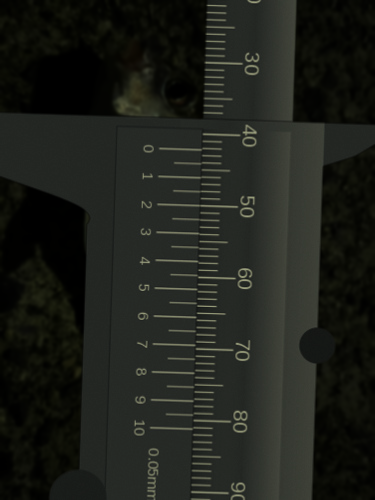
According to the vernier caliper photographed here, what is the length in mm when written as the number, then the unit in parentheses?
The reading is 42.2 (mm)
